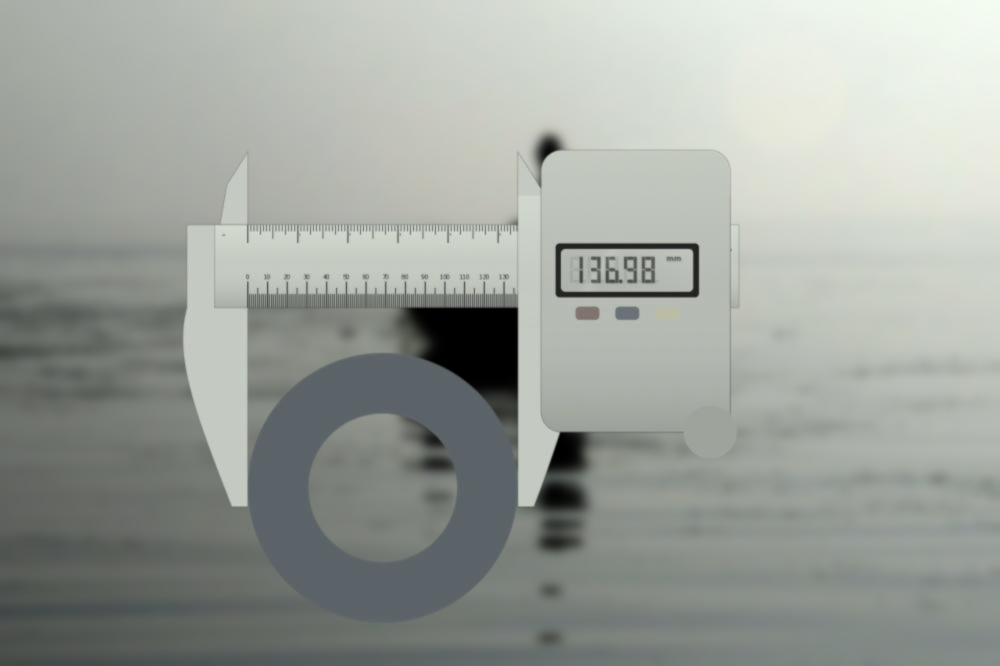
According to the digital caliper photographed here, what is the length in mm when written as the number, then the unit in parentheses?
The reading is 136.98 (mm)
